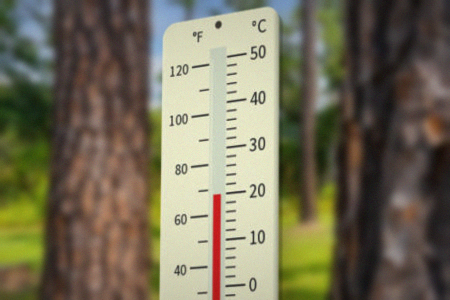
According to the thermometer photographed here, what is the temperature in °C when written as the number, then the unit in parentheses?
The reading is 20 (°C)
